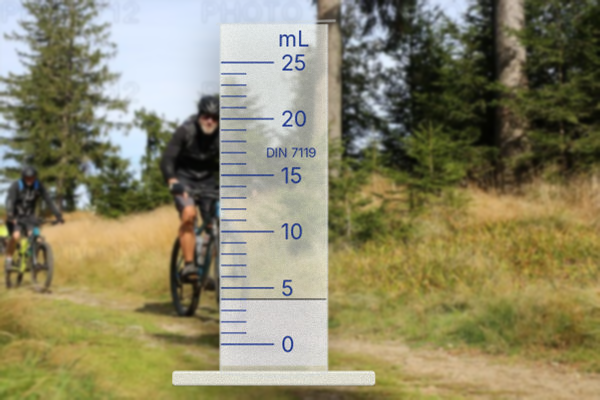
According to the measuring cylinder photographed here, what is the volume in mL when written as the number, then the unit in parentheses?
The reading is 4 (mL)
